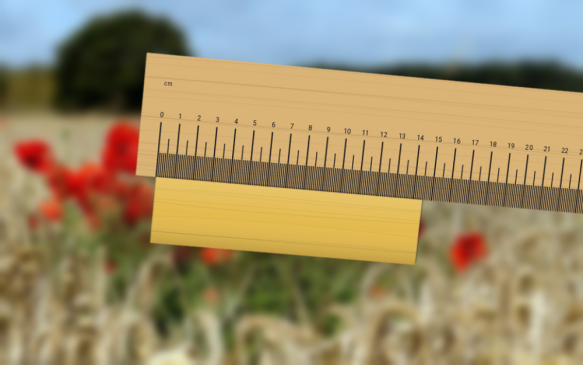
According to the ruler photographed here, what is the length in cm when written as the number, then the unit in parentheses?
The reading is 14.5 (cm)
